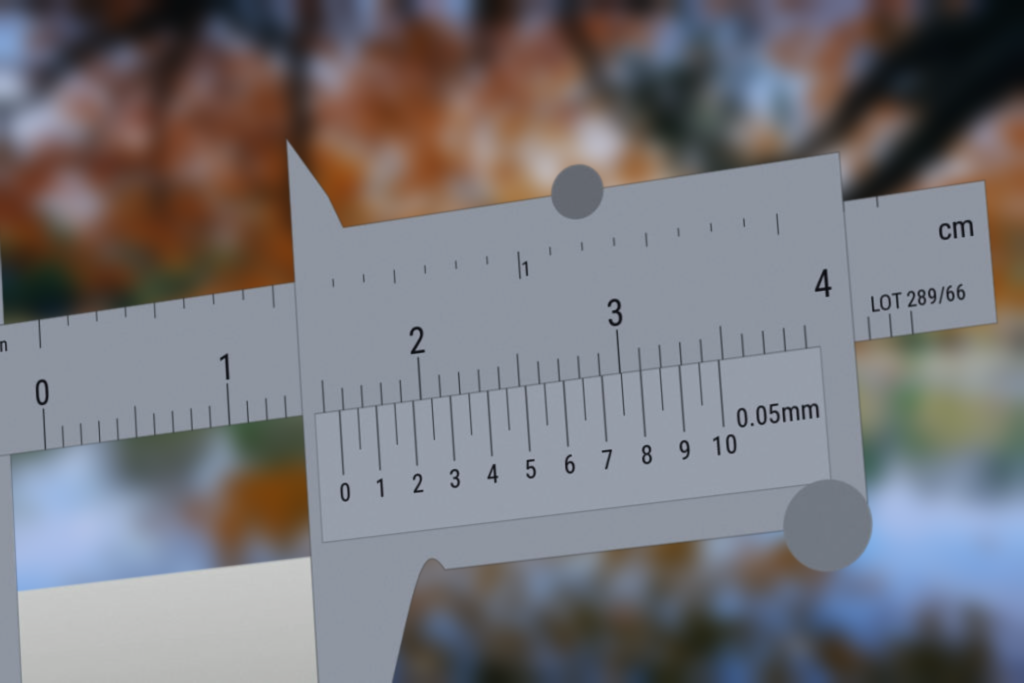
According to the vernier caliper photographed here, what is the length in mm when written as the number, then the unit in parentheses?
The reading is 15.8 (mm)
